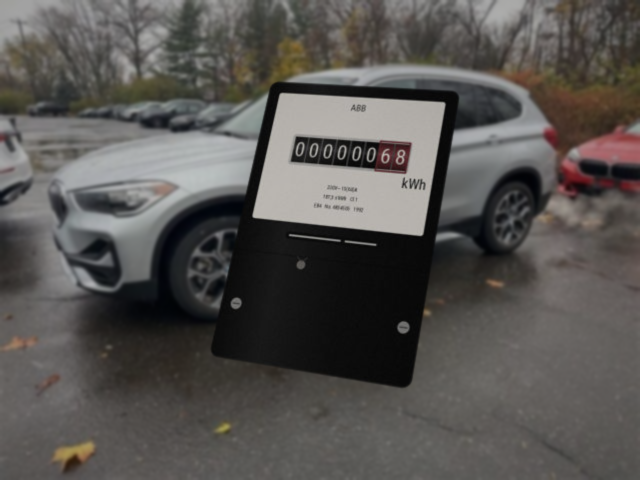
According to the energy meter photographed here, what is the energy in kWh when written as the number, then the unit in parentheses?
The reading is 0.68 (kWh)
